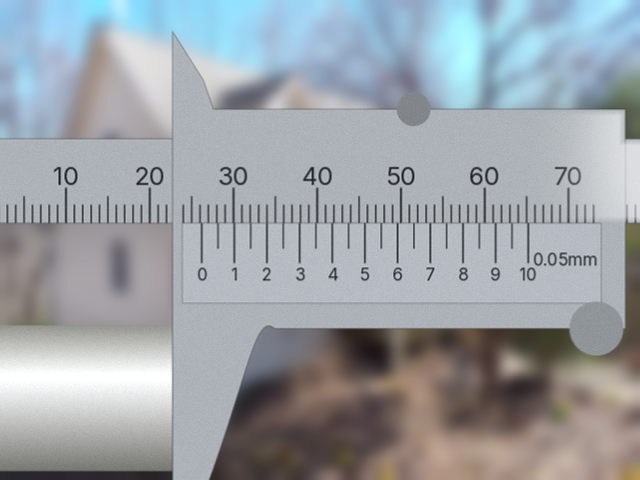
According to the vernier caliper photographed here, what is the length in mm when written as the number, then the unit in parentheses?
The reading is 26.2 (mm)
